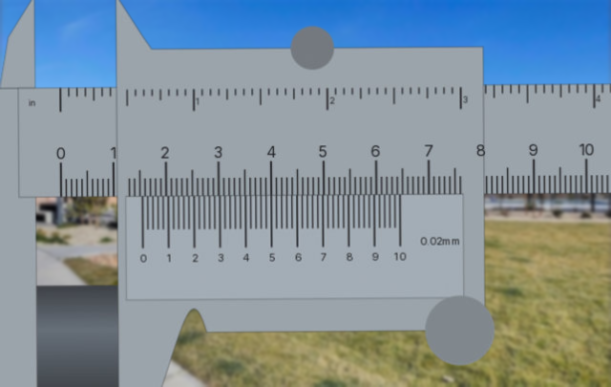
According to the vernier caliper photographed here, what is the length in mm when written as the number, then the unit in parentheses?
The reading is 15.5 (mm)
